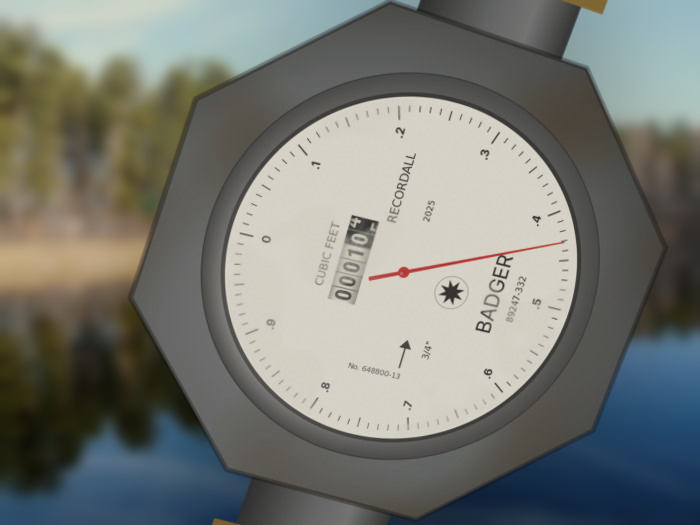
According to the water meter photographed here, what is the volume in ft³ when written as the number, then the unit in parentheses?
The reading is 104.43 (ft³)
